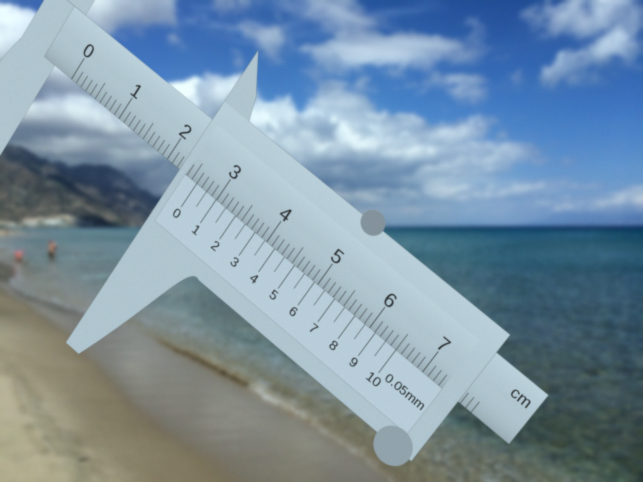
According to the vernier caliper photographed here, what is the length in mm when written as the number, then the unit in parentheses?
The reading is 26.0 (mm)
